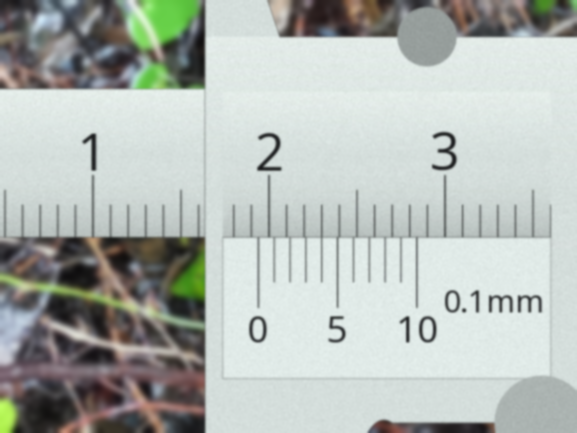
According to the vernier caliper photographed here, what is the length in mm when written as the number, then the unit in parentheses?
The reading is 19.4 (mm)
